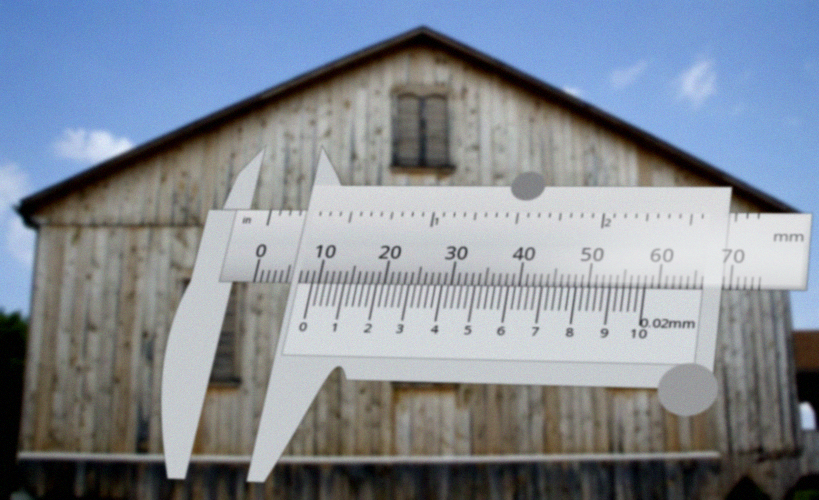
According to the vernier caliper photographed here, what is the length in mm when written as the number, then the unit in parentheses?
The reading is 9.0 (mm)
